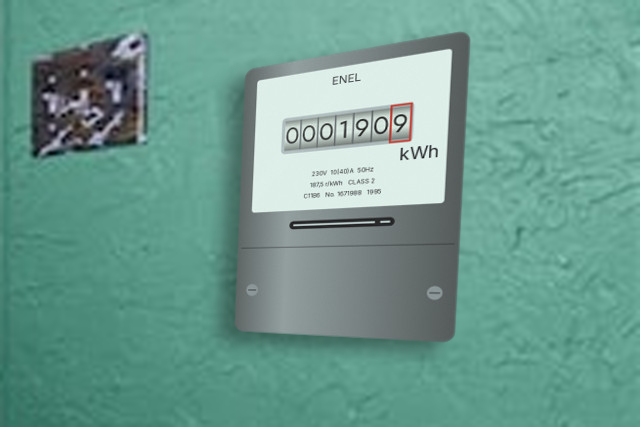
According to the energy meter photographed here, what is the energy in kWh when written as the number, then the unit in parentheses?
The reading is 190.9 (kWh)
